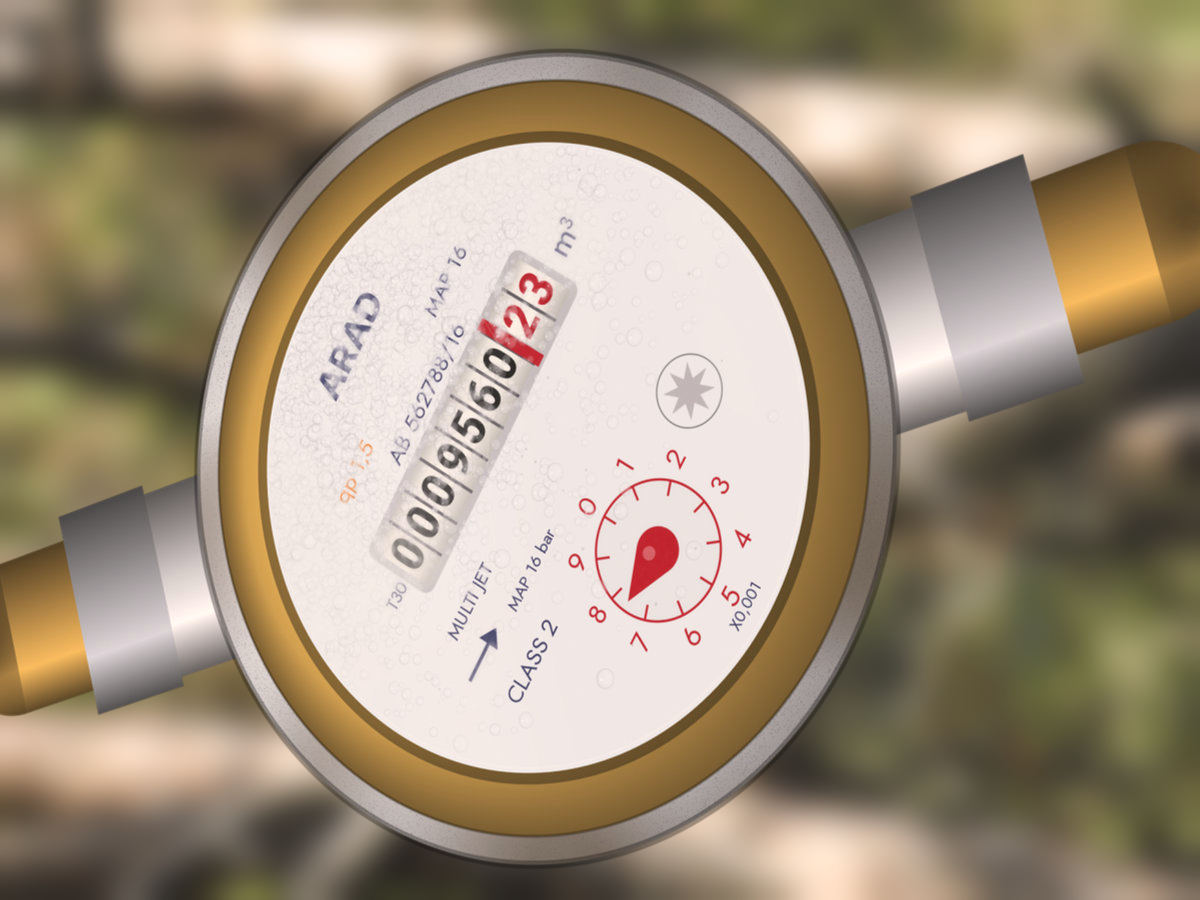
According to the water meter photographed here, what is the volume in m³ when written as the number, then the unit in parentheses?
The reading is 9560.237 (m³)
